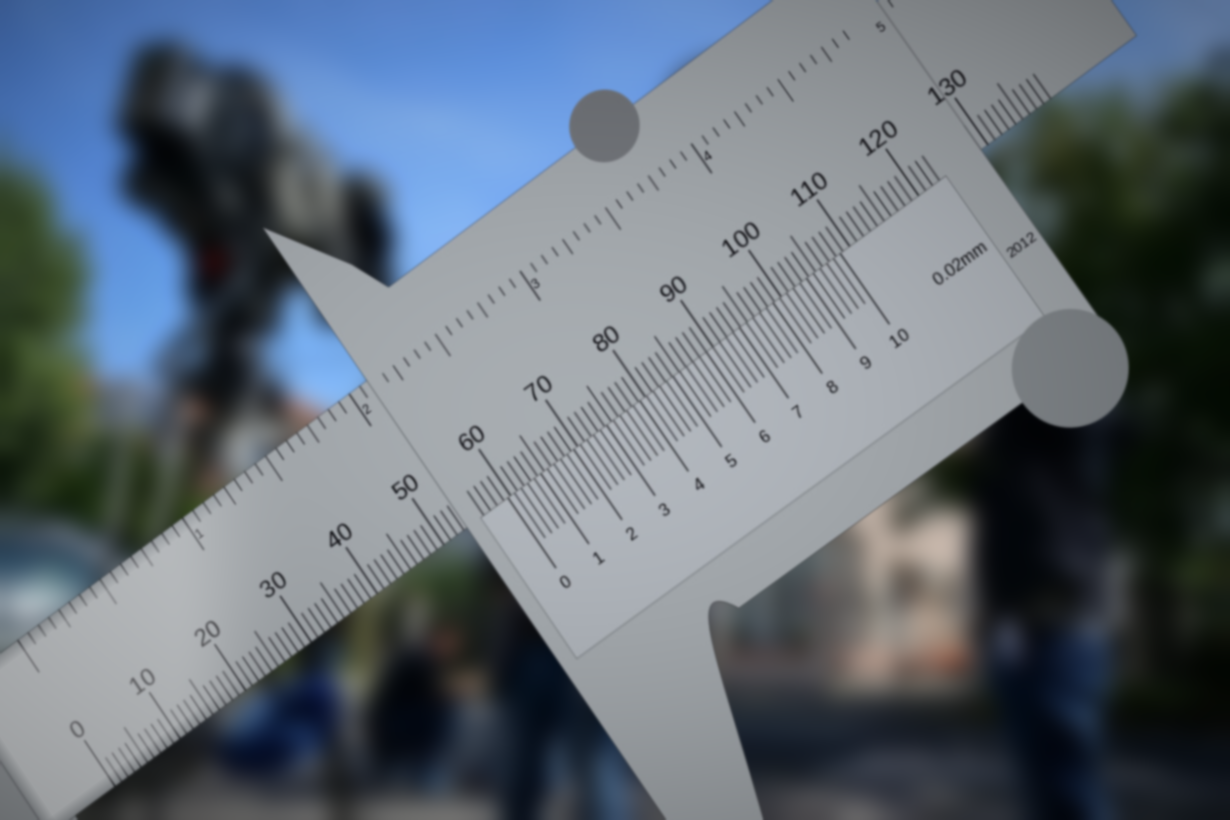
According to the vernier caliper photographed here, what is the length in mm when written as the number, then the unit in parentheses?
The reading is 59.6 (mm)
